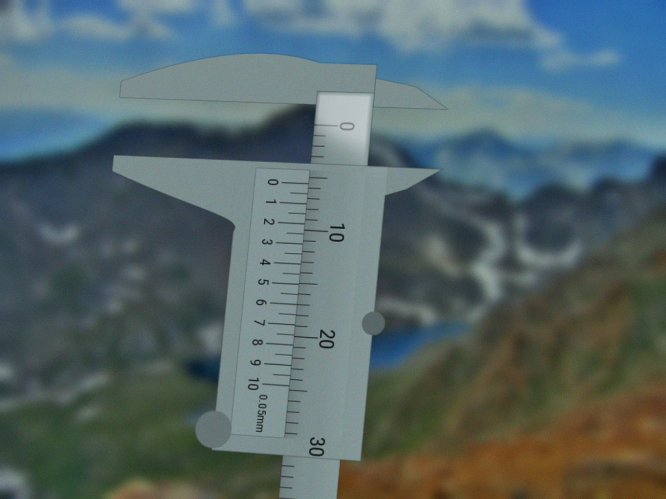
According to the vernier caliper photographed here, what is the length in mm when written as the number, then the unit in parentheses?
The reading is 5.6 (mm)
